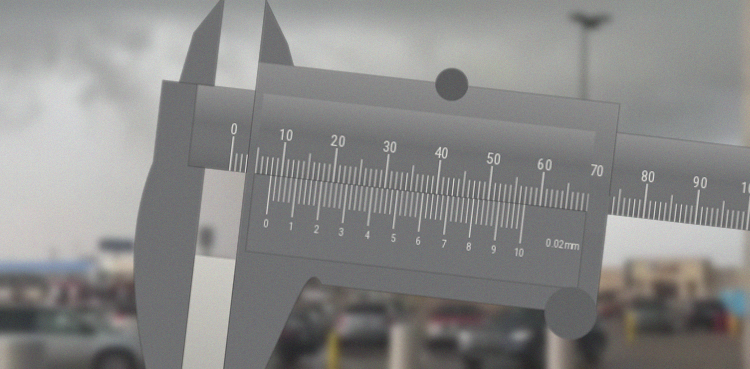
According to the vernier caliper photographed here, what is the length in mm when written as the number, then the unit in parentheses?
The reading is 8.0 (mm)
